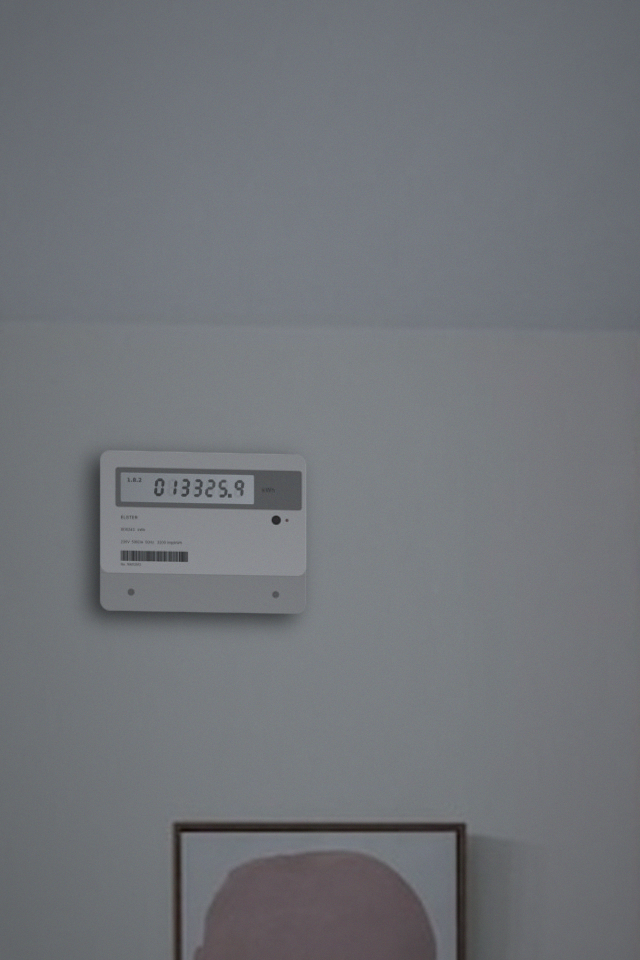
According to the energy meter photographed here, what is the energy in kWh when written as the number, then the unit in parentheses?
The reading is 13325.9 (kWh)
